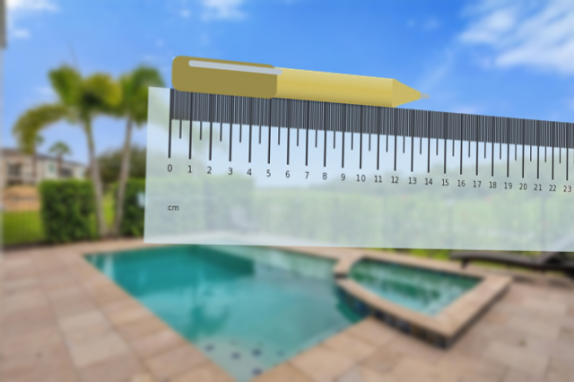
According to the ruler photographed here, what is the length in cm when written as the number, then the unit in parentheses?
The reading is 14 (cm)
